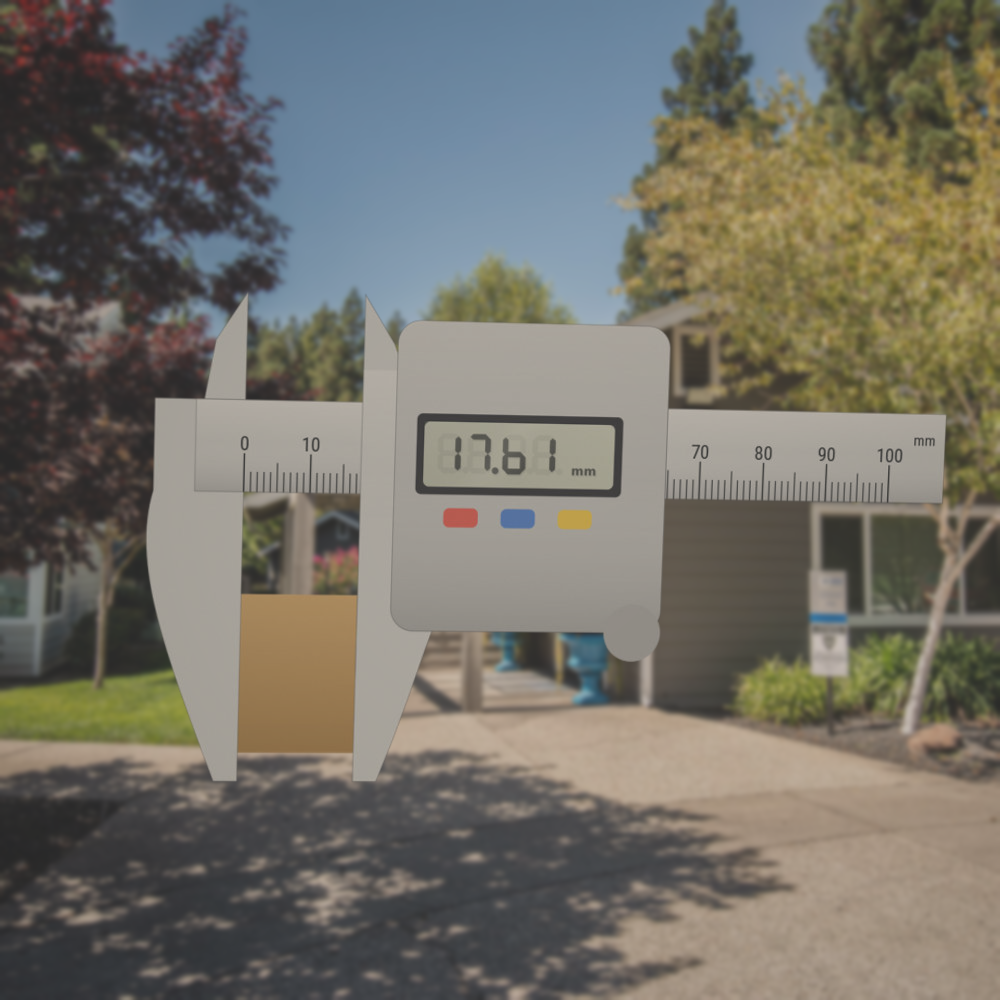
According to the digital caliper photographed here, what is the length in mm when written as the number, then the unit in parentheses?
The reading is 17.61 (mm)
